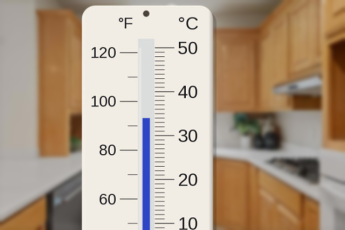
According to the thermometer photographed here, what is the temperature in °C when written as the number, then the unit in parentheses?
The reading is 34 (°C)
